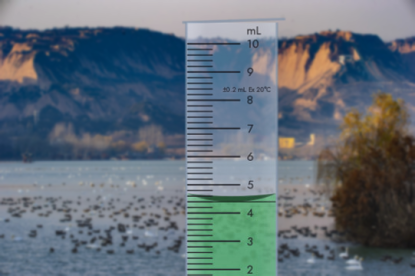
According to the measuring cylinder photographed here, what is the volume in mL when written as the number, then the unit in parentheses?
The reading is 4.4 (mL)
